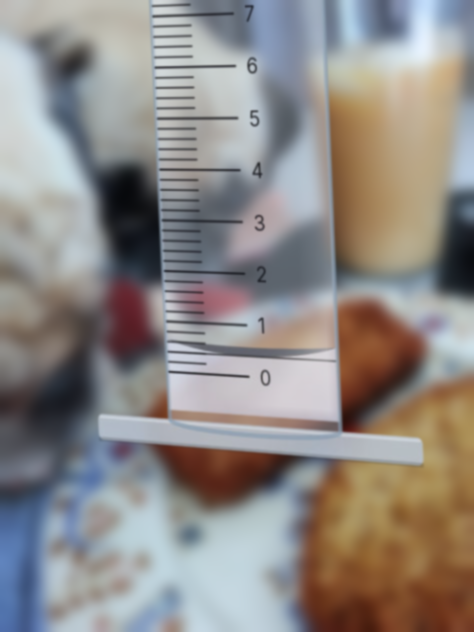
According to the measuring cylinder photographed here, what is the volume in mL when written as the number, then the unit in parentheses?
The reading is 0.4 (mL)
